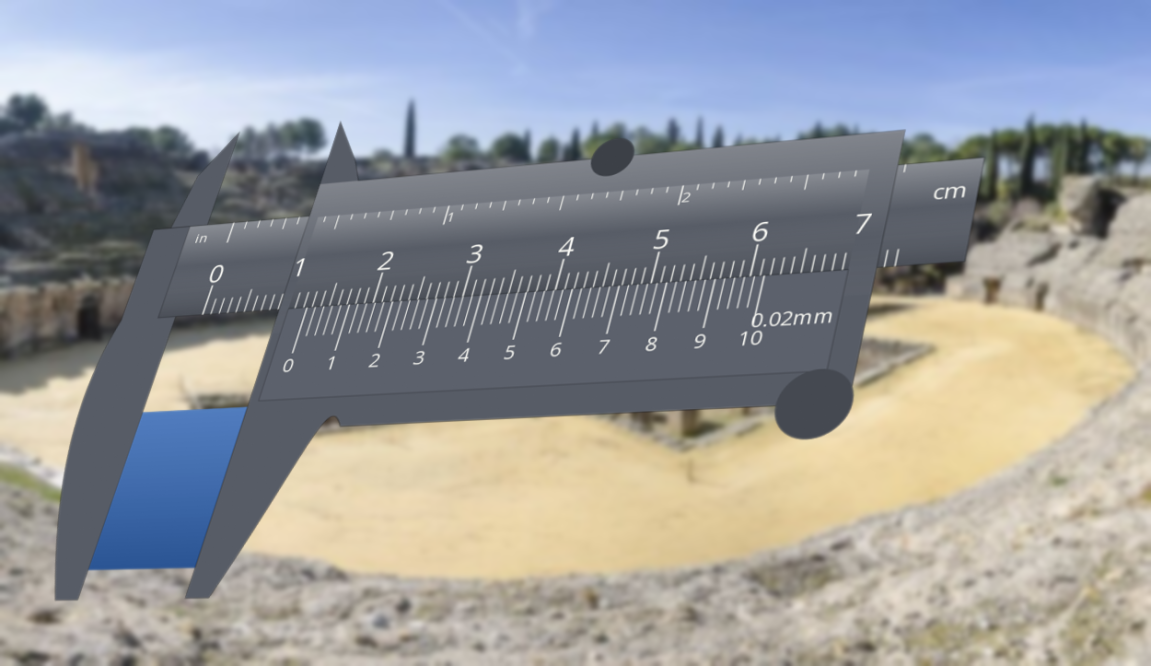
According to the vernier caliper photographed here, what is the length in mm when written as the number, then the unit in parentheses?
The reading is 12.4 (mm)
